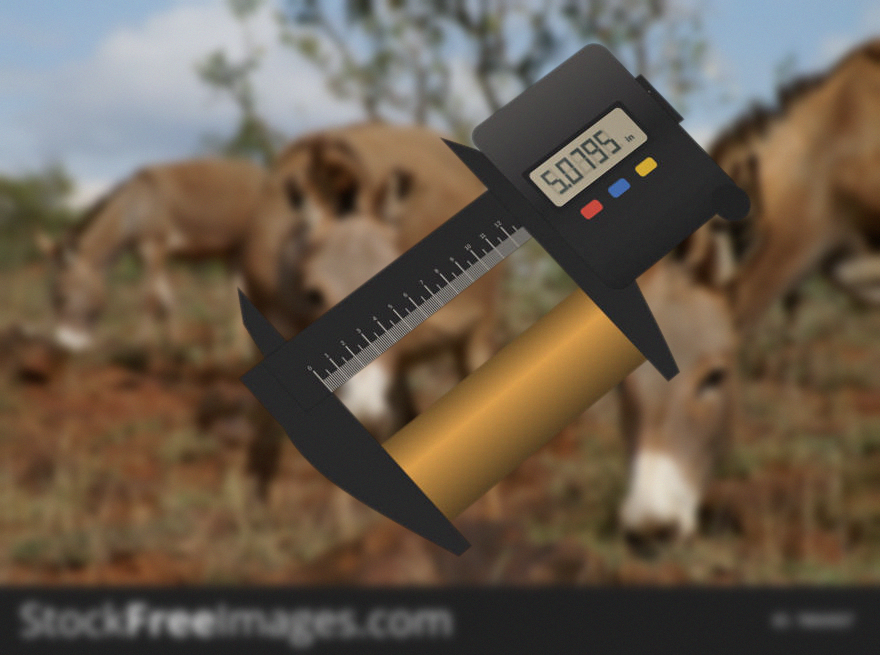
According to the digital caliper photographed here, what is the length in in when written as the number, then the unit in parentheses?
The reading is 5.0795 (in)
